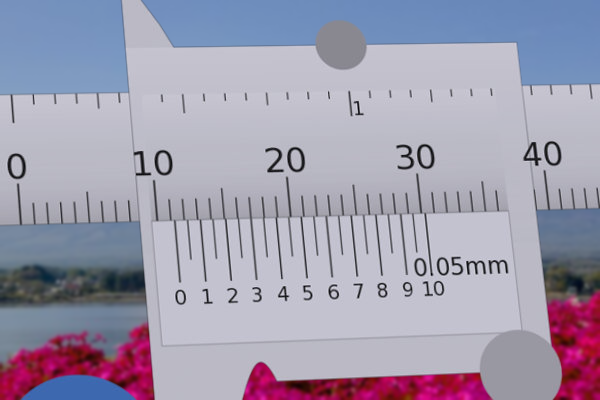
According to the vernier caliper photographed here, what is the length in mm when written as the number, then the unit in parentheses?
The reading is 11.3 (mm)
